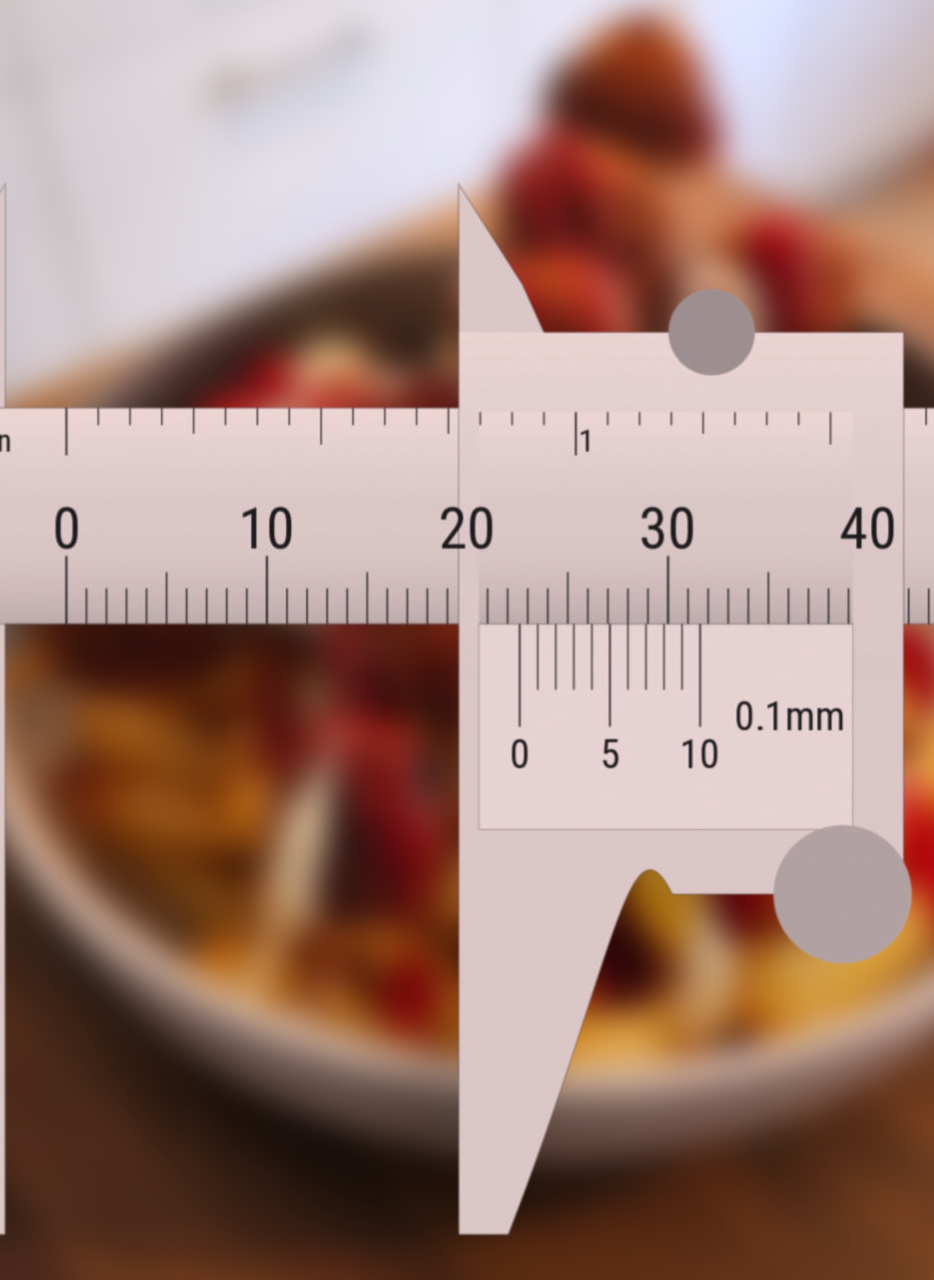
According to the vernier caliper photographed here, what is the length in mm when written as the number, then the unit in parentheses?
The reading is 22.6 (mm)
